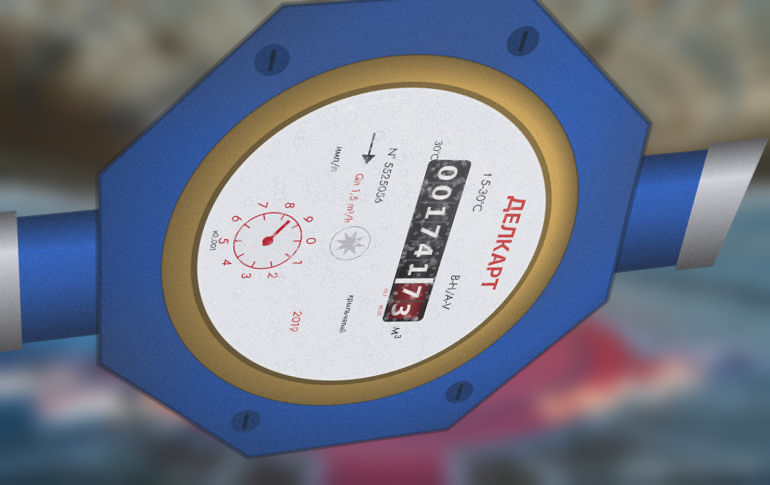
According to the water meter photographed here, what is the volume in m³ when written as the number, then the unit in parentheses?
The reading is 1741.728 (m³)
